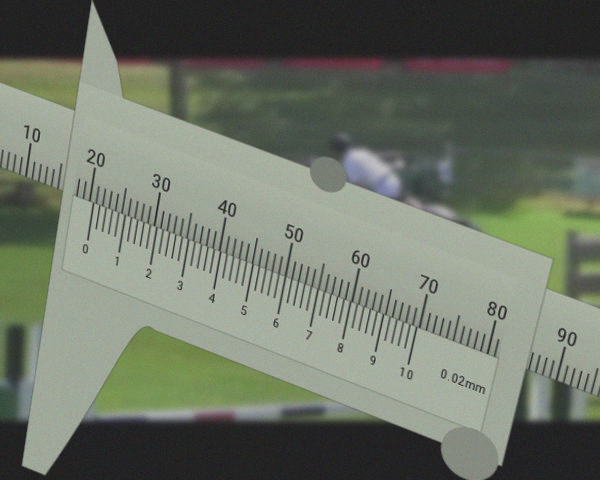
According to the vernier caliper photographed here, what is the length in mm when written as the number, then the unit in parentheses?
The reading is 20.6 (mm)
